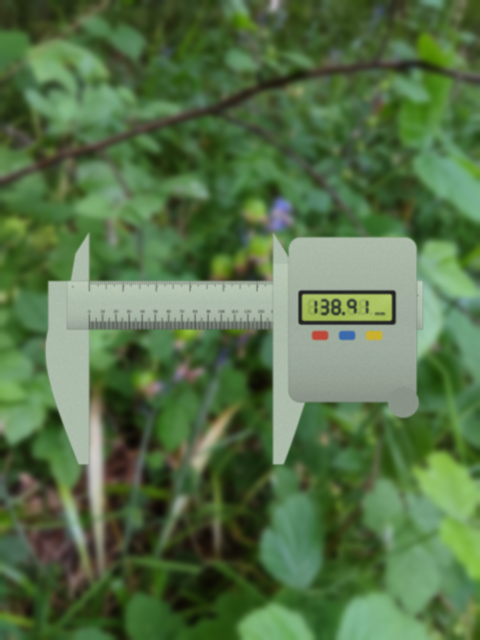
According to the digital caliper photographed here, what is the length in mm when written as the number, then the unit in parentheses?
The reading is 138.91 (mm)
